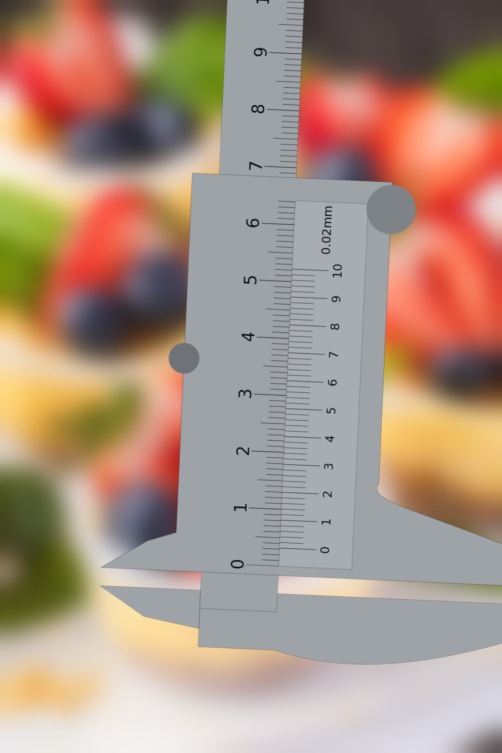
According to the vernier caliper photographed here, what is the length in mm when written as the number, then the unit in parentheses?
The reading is 3.2 (mm)
